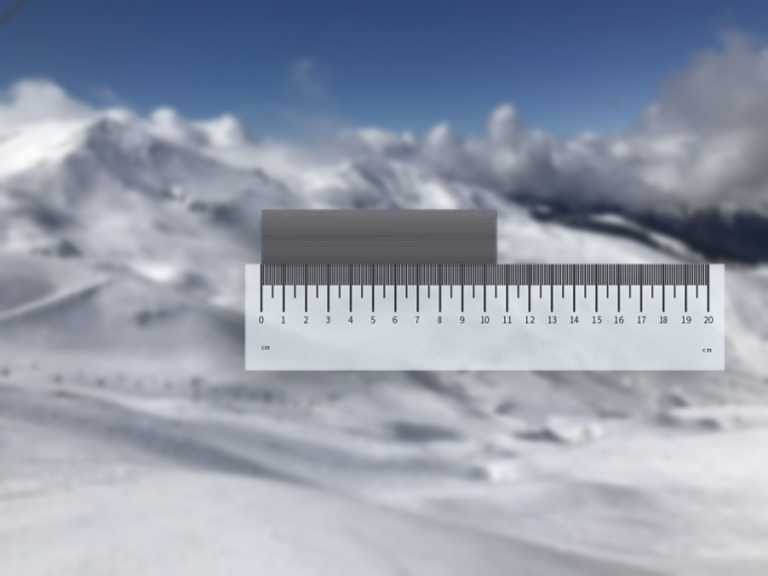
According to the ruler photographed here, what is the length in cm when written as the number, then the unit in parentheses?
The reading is 10.5 (cm)
